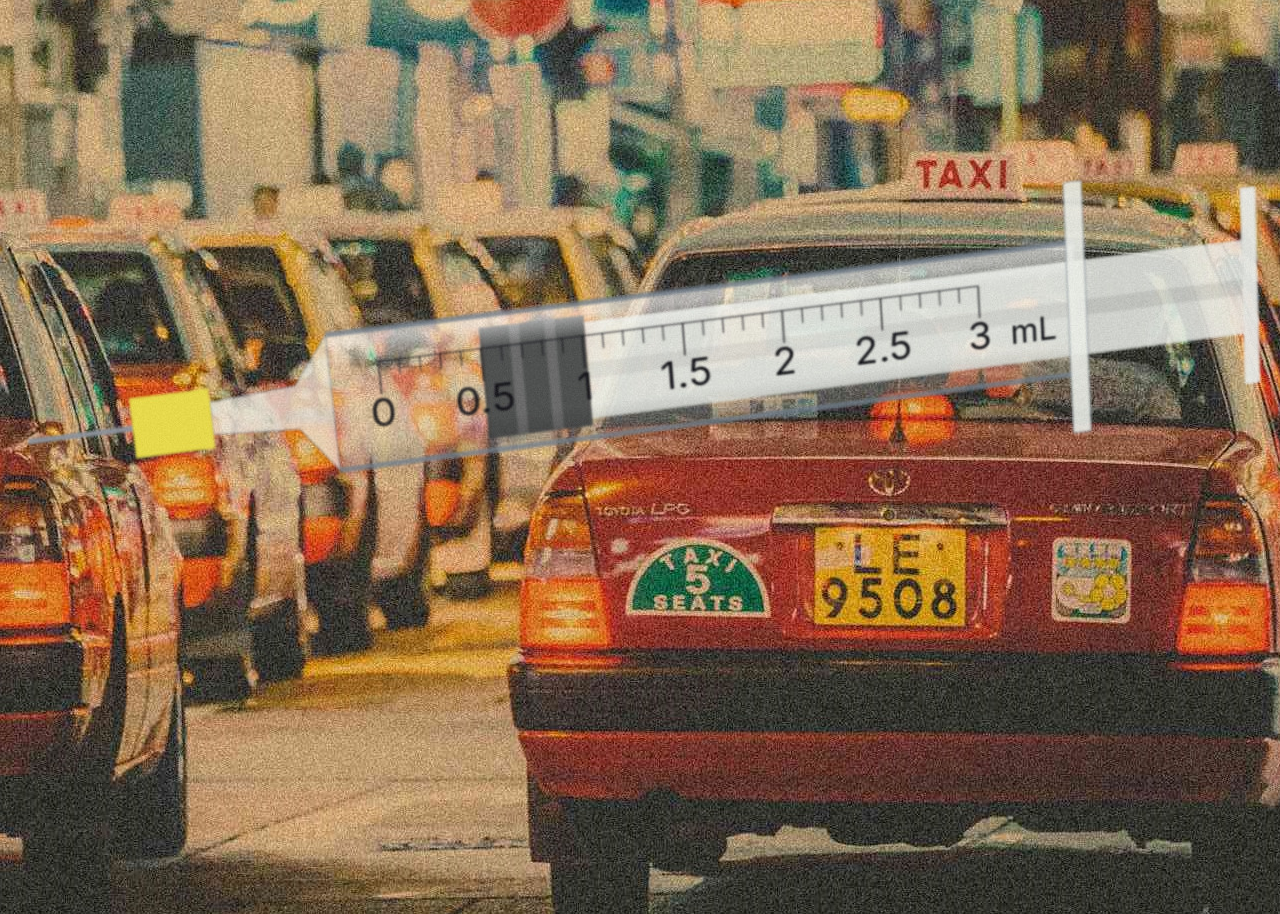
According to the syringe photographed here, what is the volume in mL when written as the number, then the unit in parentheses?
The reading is 0.5 (mL)
